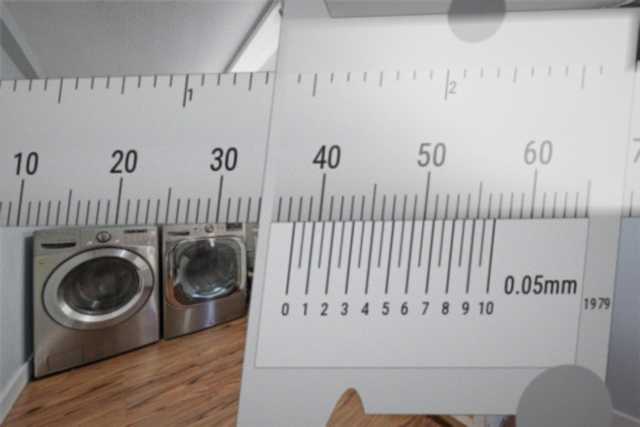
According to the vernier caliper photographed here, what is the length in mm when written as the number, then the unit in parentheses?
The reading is 37.6 (mm)
